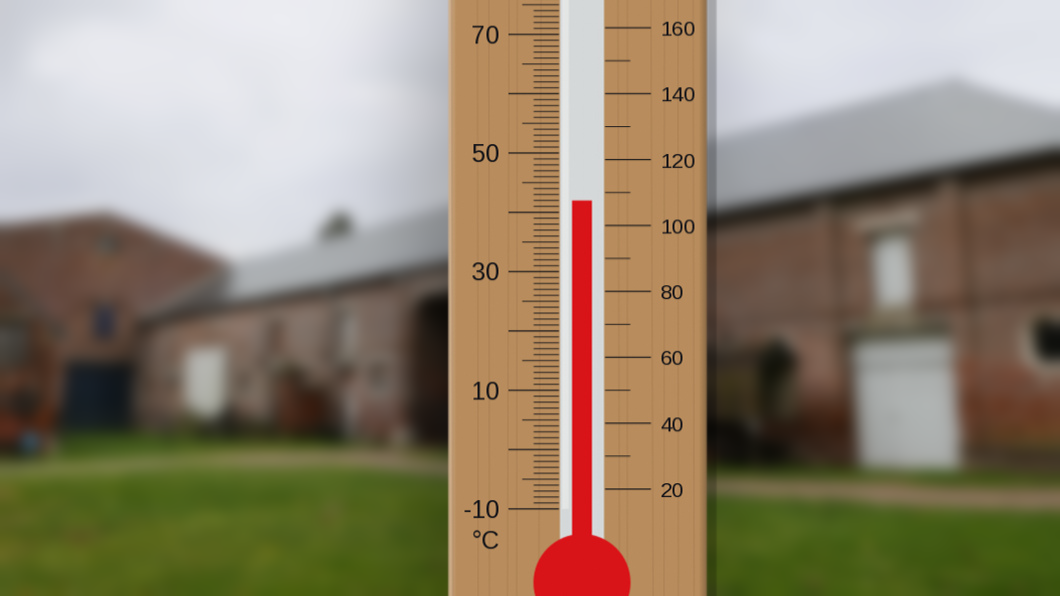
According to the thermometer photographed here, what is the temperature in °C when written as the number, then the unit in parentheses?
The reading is 42 (°C)
